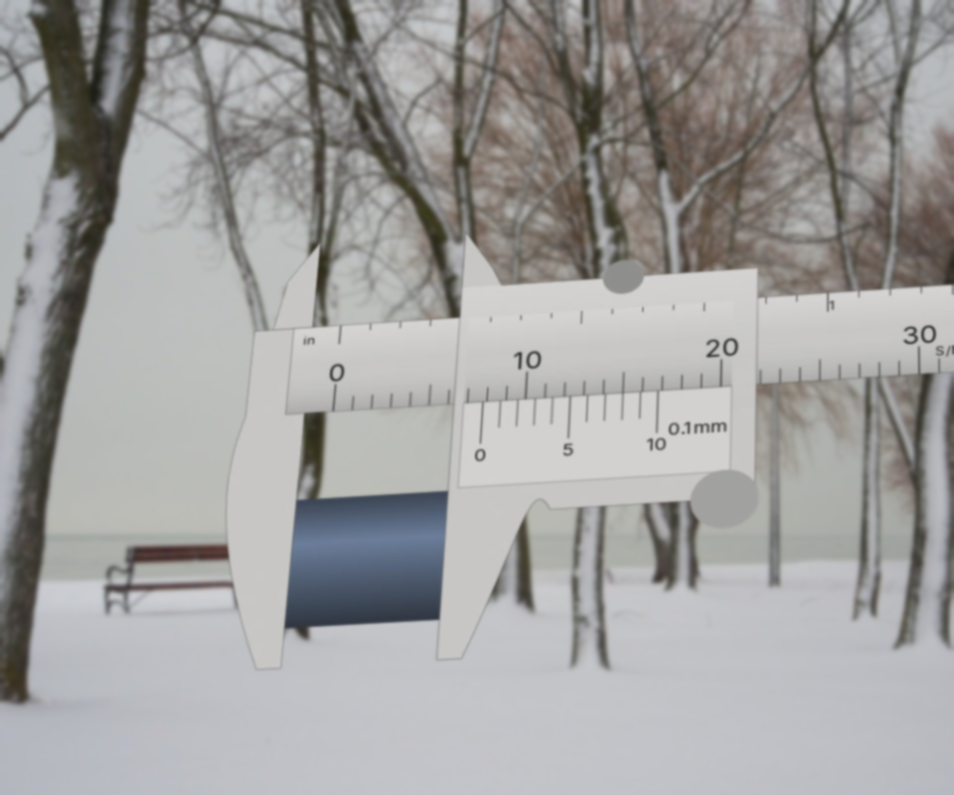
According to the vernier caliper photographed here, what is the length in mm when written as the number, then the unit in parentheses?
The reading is 7.8 (mm)
